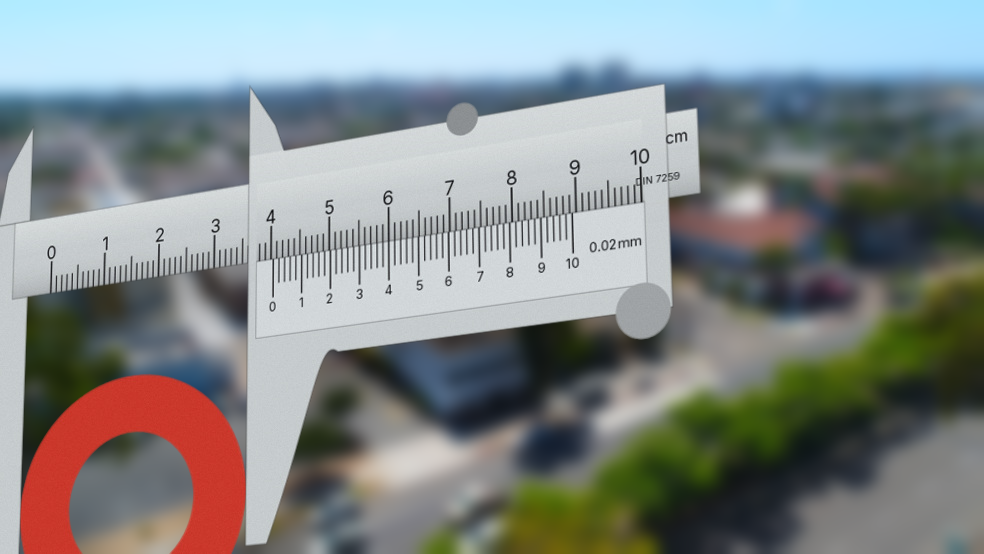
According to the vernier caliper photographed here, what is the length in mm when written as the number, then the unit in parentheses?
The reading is 40.4 (mm)
